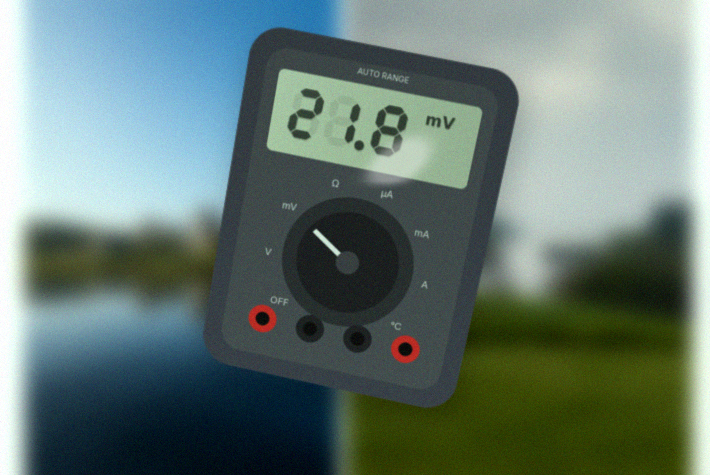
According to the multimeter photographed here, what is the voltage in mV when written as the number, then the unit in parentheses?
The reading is 21.8 (mV)
